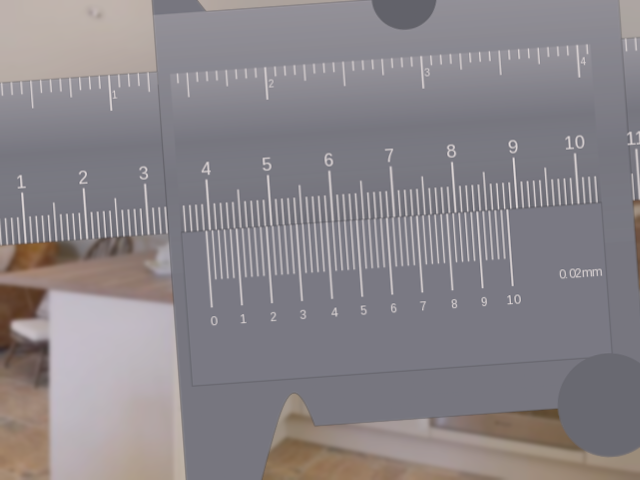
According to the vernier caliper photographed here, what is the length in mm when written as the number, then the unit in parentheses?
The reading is 39.4 (mm)
